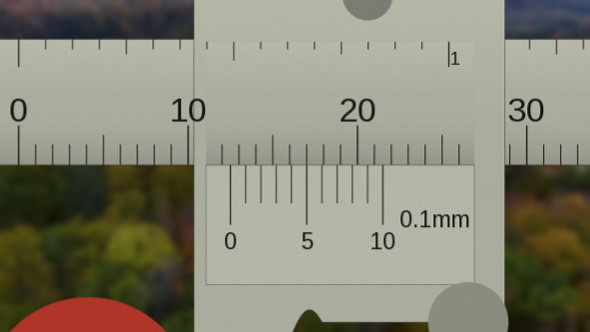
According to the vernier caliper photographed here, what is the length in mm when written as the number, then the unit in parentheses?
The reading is 12.5 (mm)
